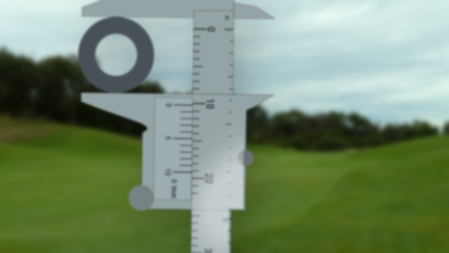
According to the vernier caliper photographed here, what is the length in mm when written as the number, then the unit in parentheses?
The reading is 10.2 (mm)
